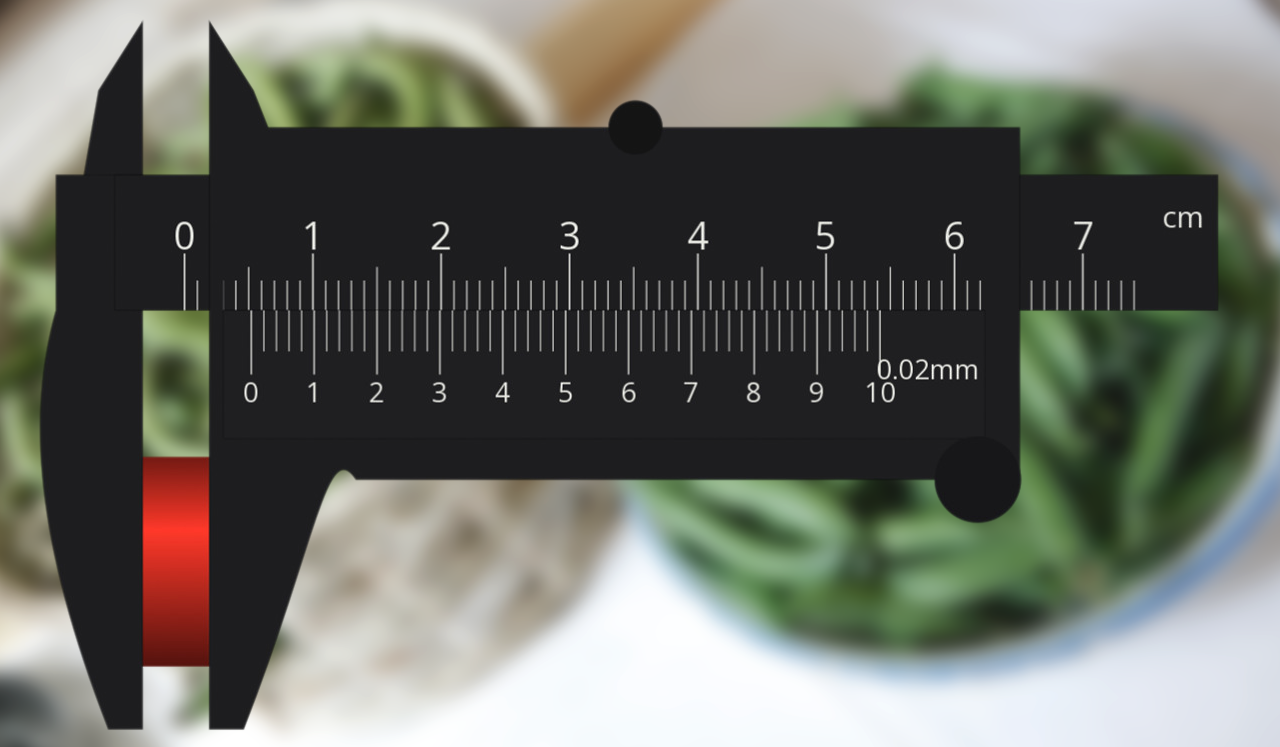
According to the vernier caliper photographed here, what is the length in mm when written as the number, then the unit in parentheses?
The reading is 5.2 (mm)
